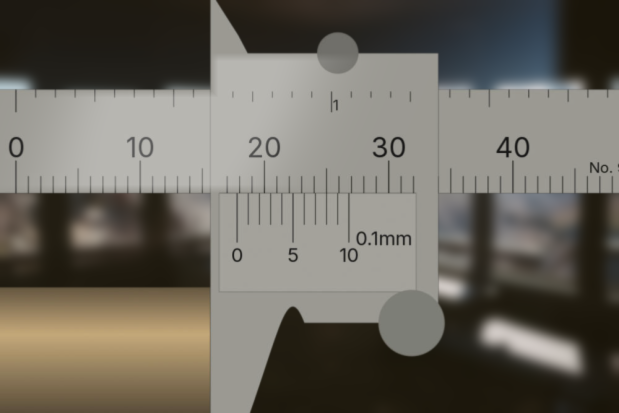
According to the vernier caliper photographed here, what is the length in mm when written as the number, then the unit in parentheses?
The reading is 17.8 (mm)
